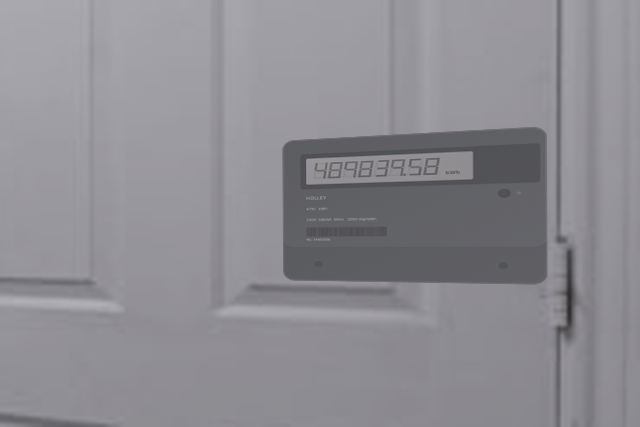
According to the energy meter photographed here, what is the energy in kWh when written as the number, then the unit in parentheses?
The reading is 489839.58 (kWh)
